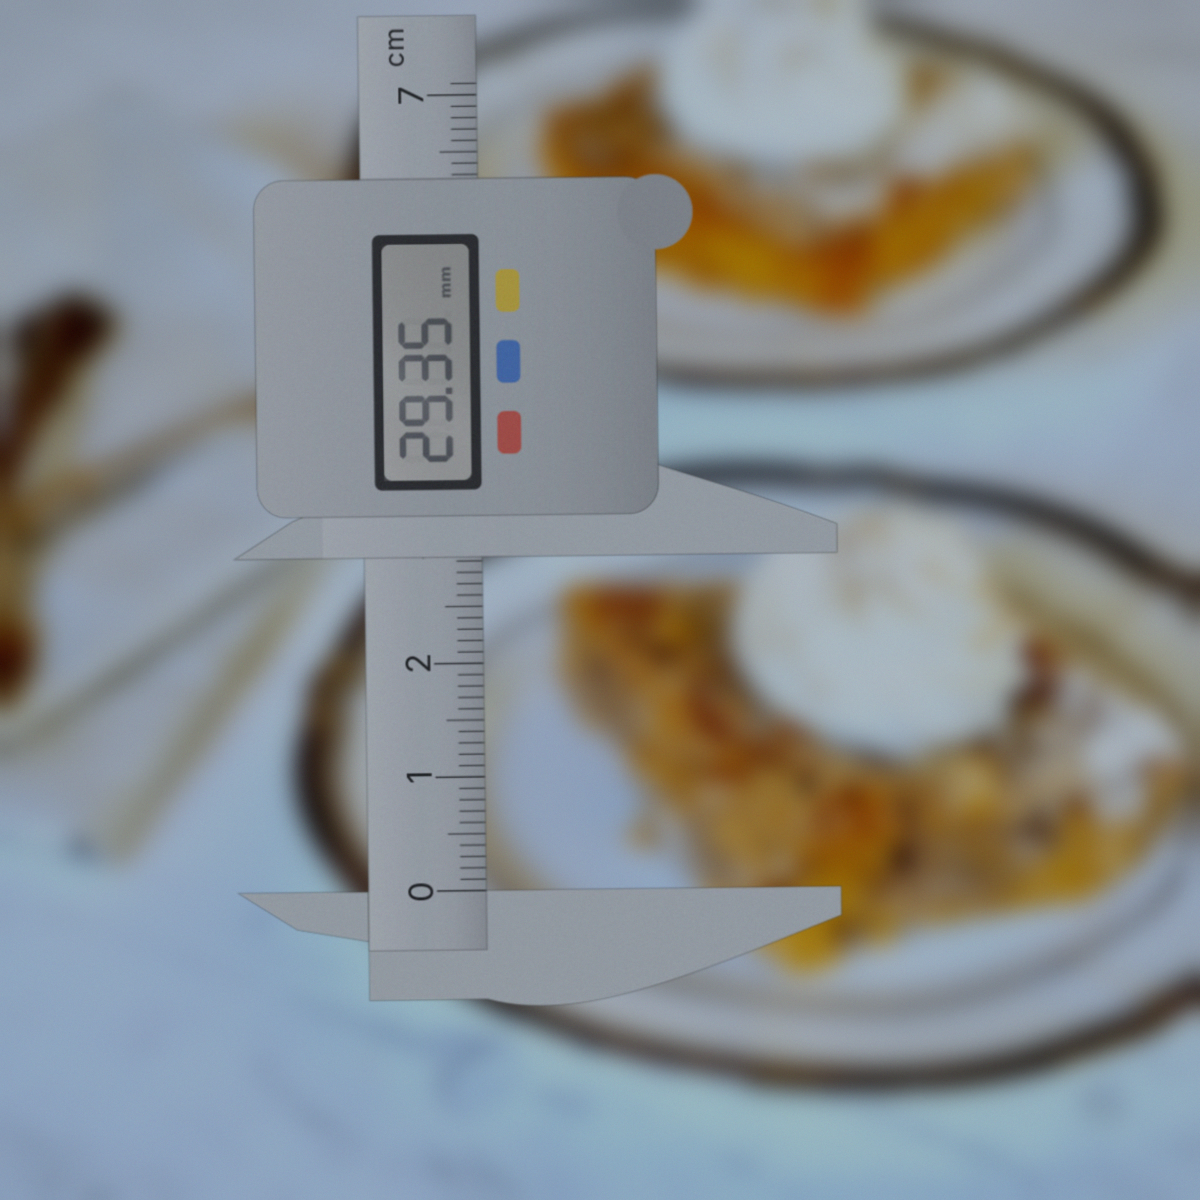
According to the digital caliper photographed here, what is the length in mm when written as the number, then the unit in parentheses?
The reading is 29.35 (mm)
